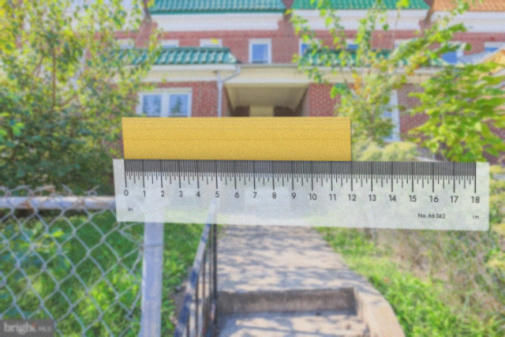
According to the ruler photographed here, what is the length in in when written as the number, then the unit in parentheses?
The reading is 12 (in)
